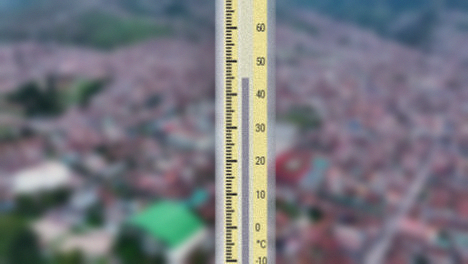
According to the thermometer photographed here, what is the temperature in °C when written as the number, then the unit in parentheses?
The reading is 45 (°C)
